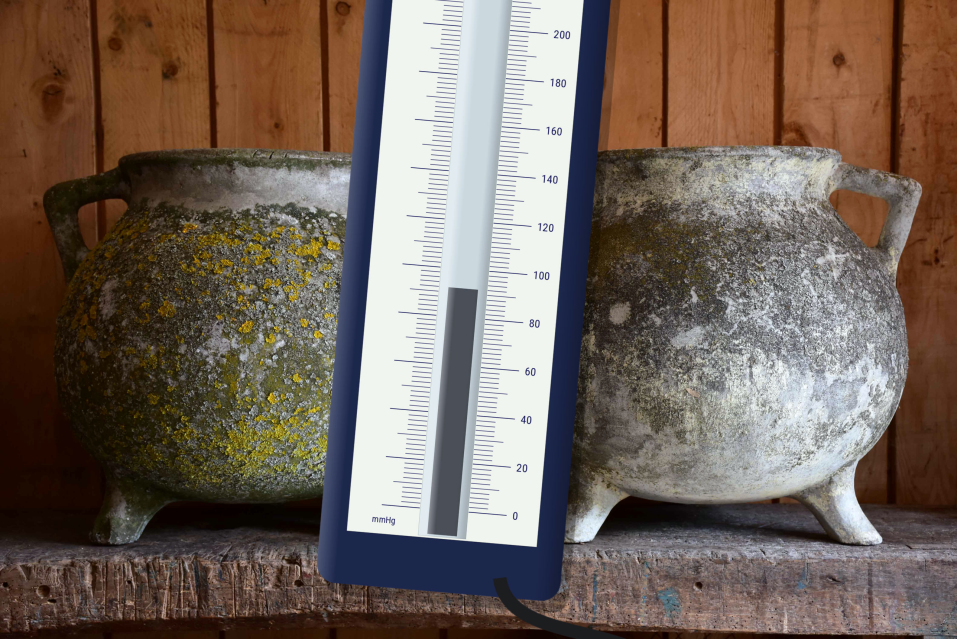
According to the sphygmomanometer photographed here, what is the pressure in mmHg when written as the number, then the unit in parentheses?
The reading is 92 (mmHg)
